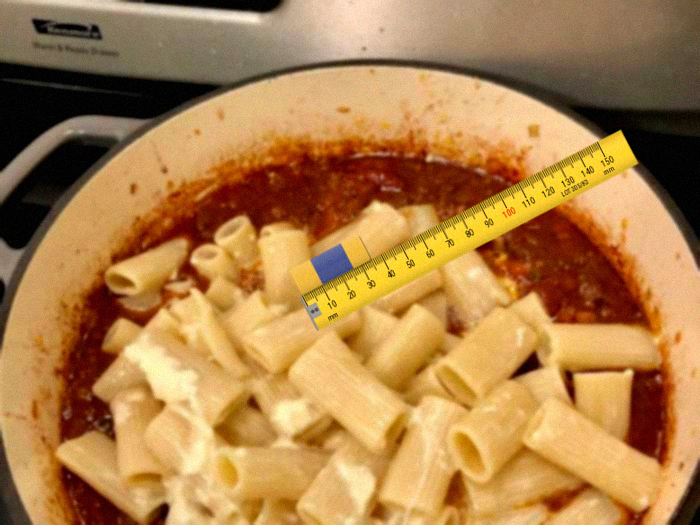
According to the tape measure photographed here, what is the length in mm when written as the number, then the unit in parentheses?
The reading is 35 (mm)
